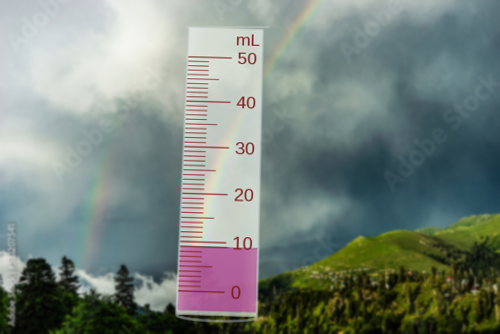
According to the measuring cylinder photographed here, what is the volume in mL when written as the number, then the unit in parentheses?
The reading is 9 (mL)
